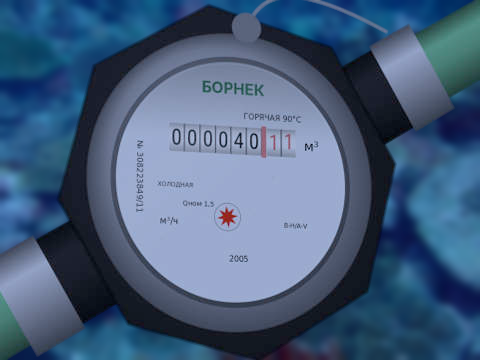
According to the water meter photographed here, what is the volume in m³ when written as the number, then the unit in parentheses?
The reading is 40.11 (m³)
